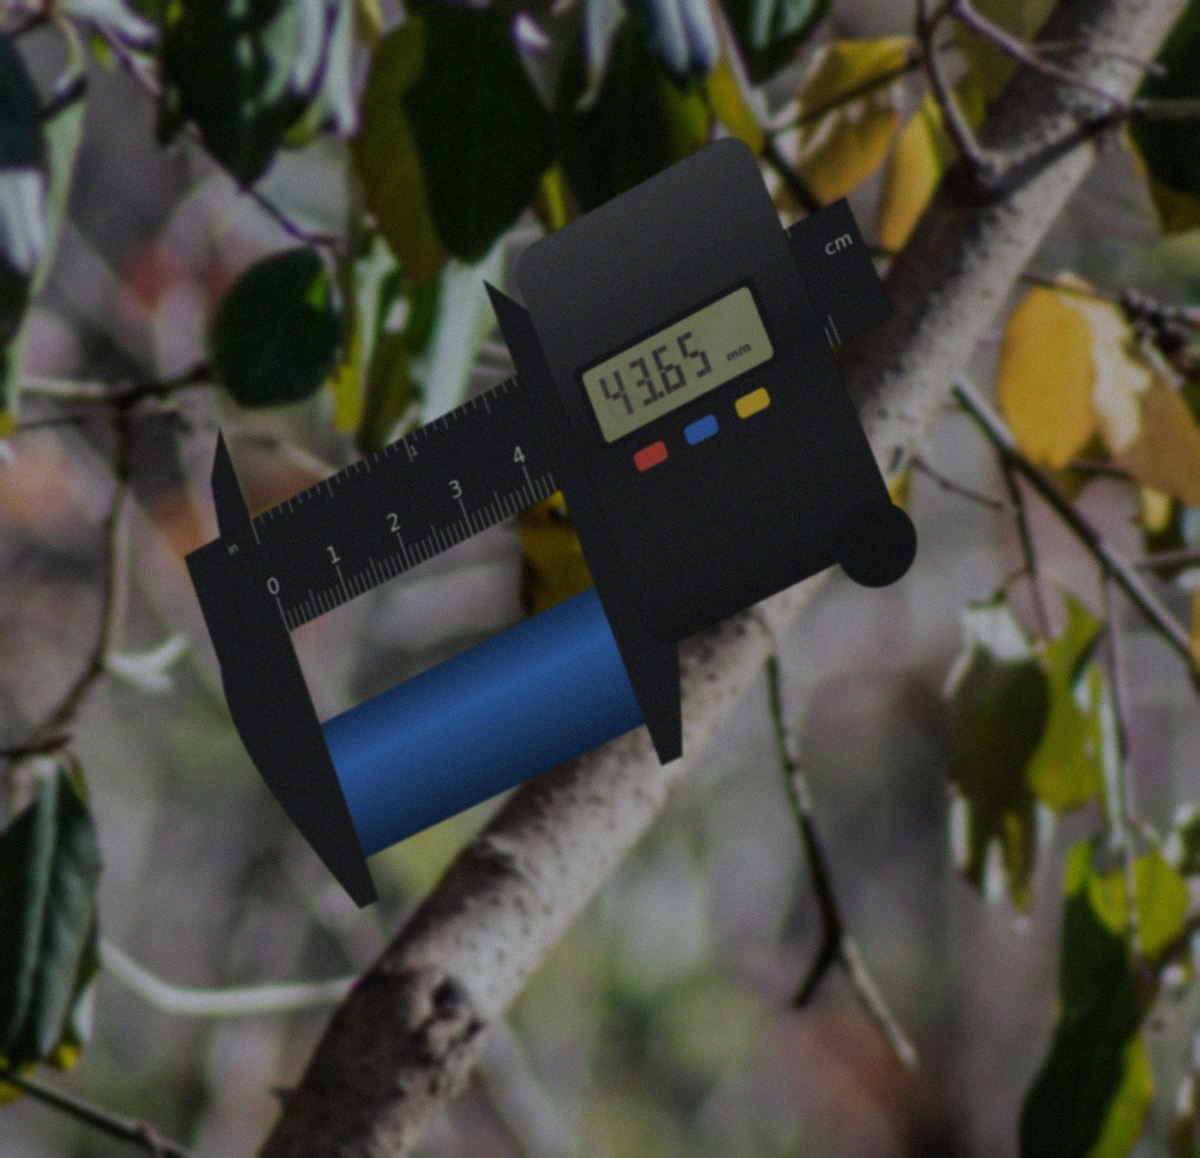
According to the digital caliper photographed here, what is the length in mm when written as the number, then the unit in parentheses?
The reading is 43.65 (mm)
